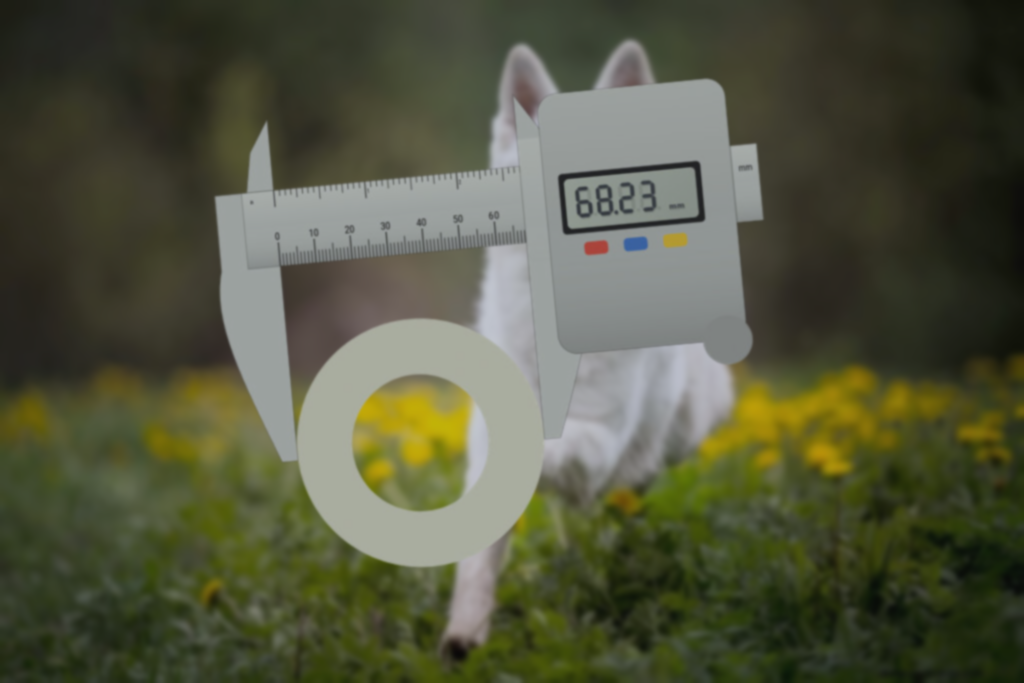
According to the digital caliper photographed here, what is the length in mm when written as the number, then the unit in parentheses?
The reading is 68.23 (mm)
